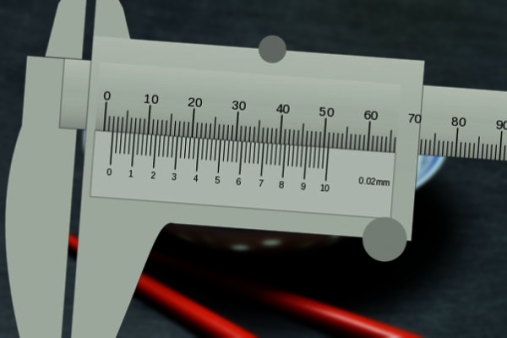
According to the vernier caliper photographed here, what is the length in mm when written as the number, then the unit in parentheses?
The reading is 2.0 (mm)
